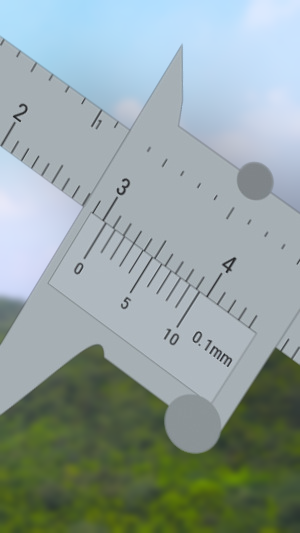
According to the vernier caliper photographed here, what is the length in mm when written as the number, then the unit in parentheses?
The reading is 30.3 (mm)
